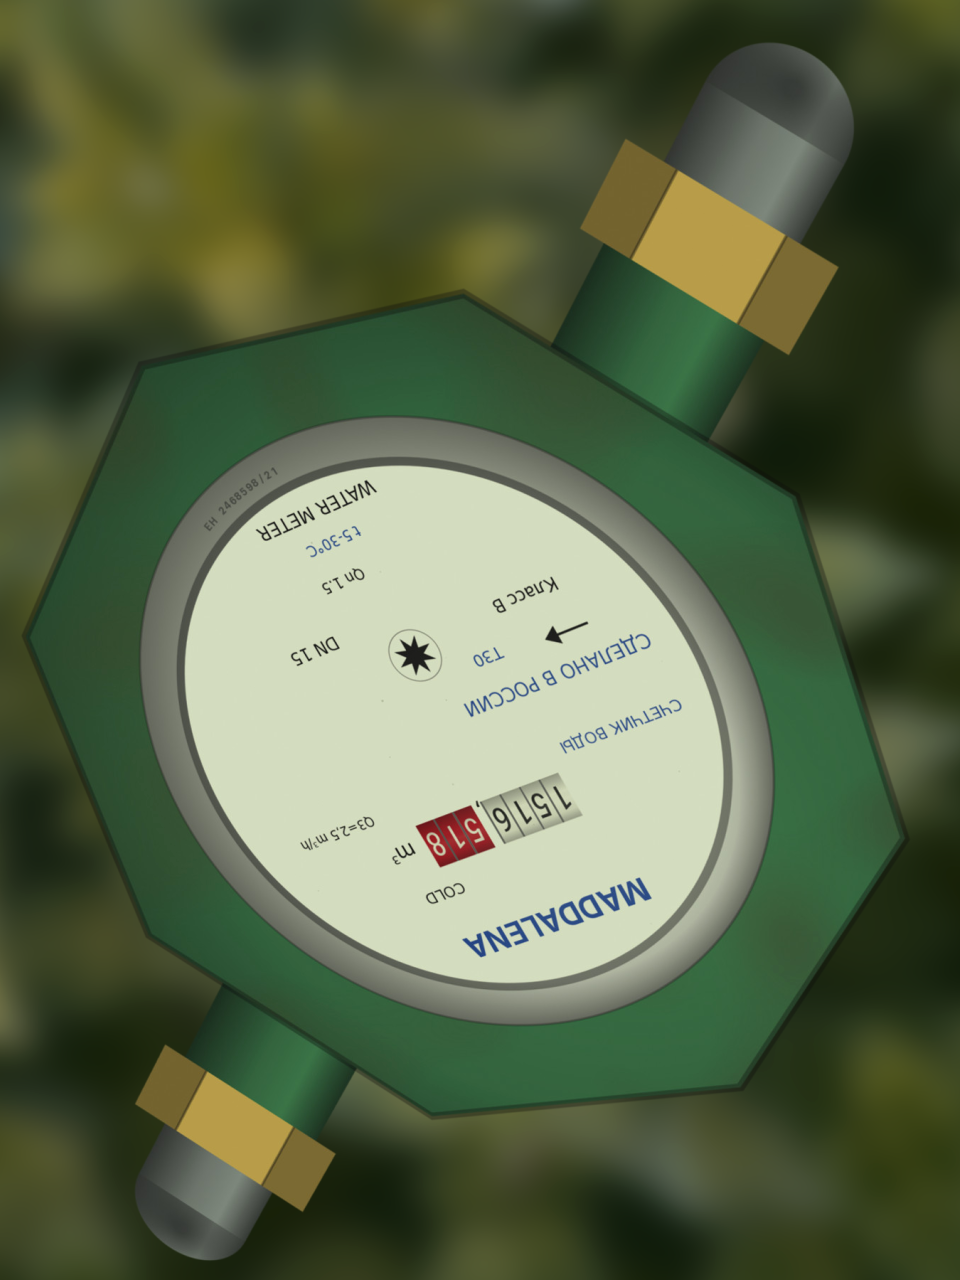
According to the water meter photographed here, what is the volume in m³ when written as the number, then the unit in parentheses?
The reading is 1516.518 (m³)
